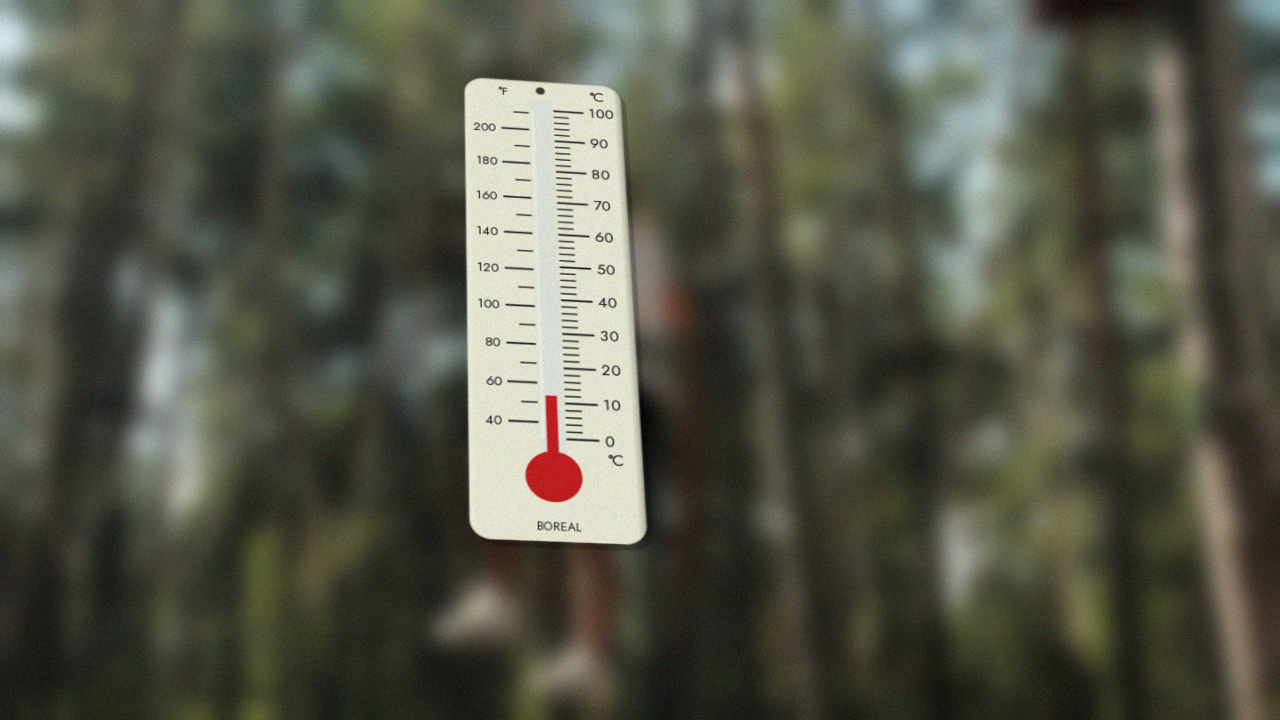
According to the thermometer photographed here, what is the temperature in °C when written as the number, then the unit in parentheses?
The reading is 12 (°C)
